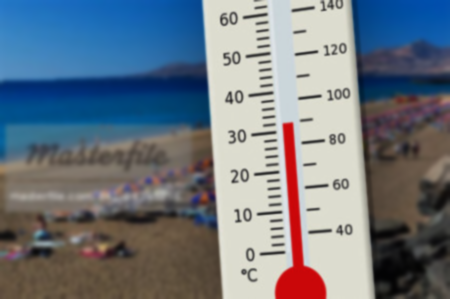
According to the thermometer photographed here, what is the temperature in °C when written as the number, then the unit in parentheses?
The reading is 32 (°C)
